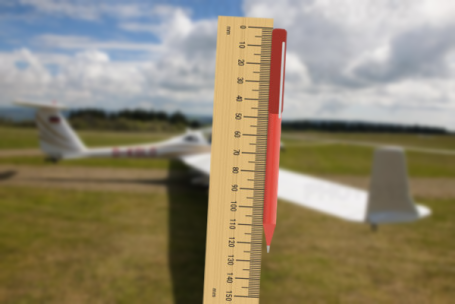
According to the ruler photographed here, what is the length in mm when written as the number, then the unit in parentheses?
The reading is 125 (mm)
